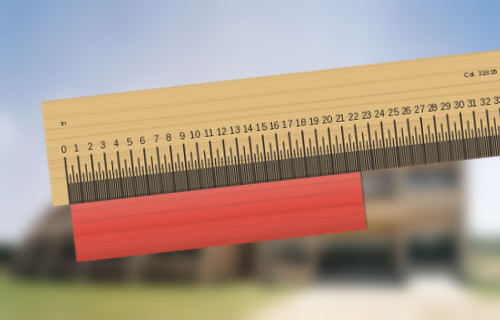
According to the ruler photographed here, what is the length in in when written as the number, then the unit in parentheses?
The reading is 22 (in)
